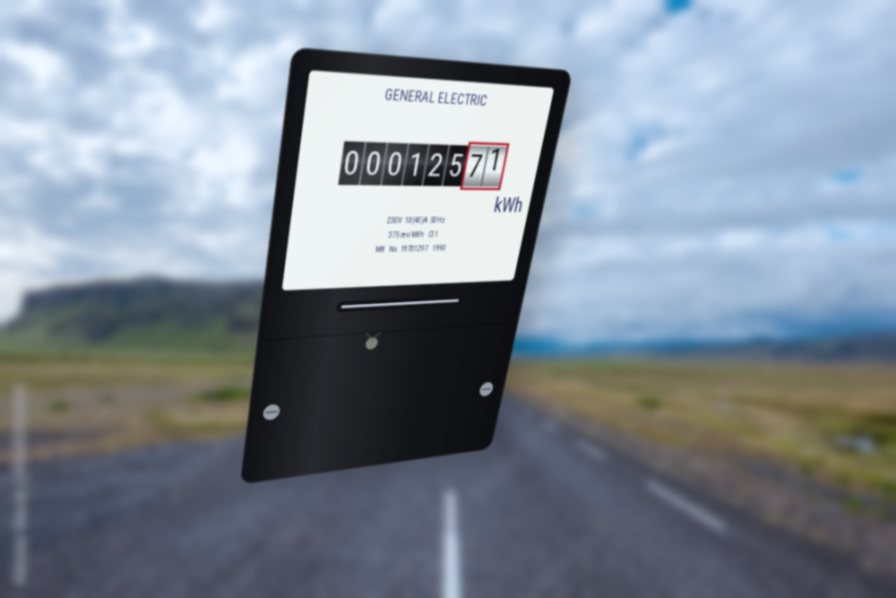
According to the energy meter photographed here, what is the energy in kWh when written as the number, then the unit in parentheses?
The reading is 125.71 (kWh)
